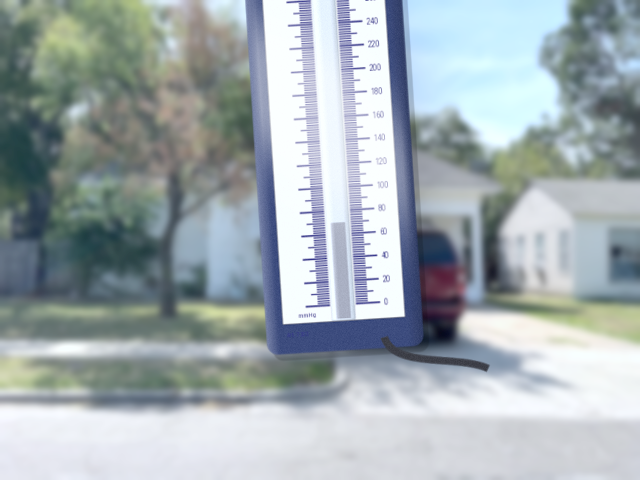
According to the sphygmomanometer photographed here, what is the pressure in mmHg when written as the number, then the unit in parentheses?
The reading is 70 (mmHg)
